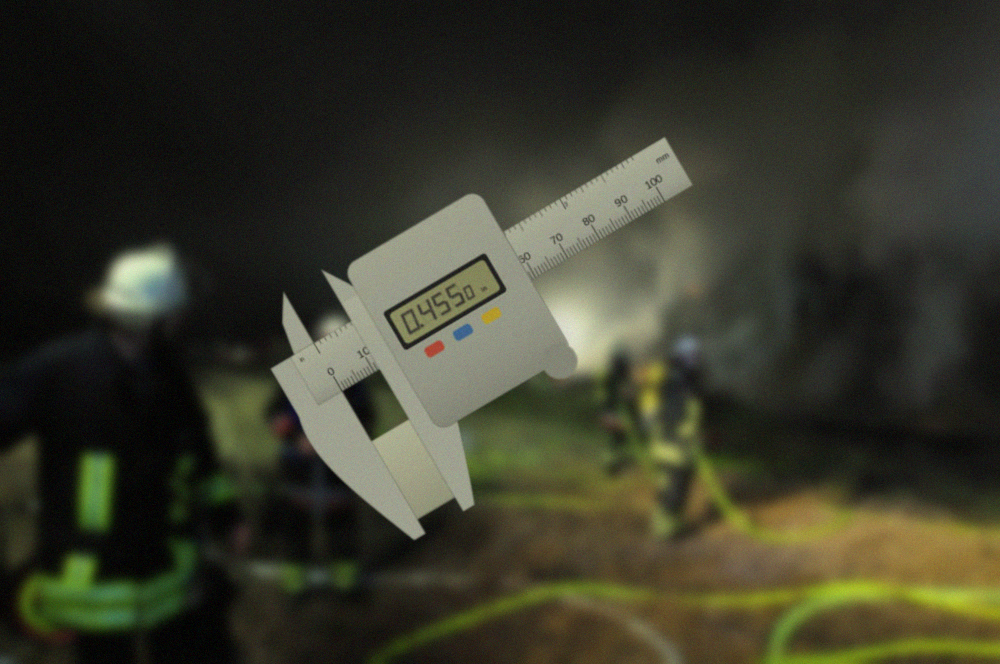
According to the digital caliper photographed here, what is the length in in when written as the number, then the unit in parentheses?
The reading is 0.4550 (in)
